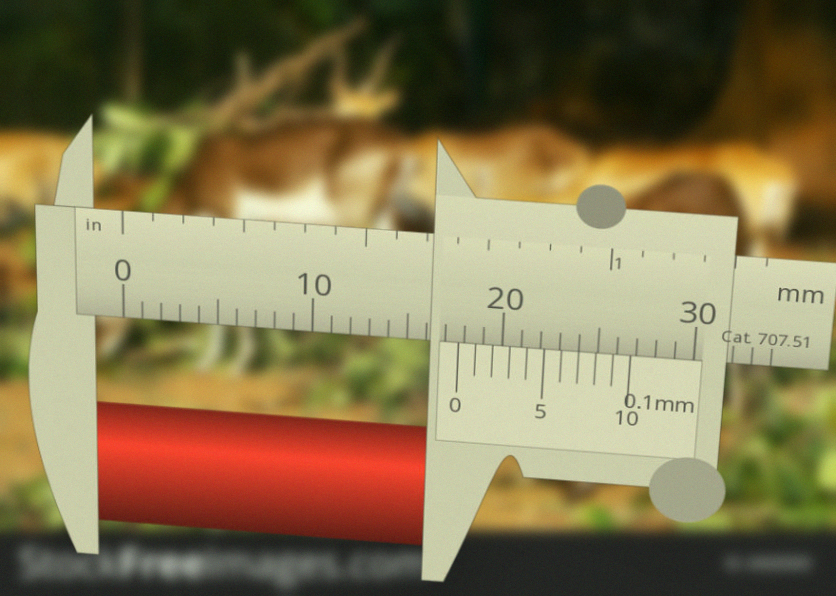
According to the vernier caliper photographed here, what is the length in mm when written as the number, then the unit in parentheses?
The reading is 17.7 (mm)
